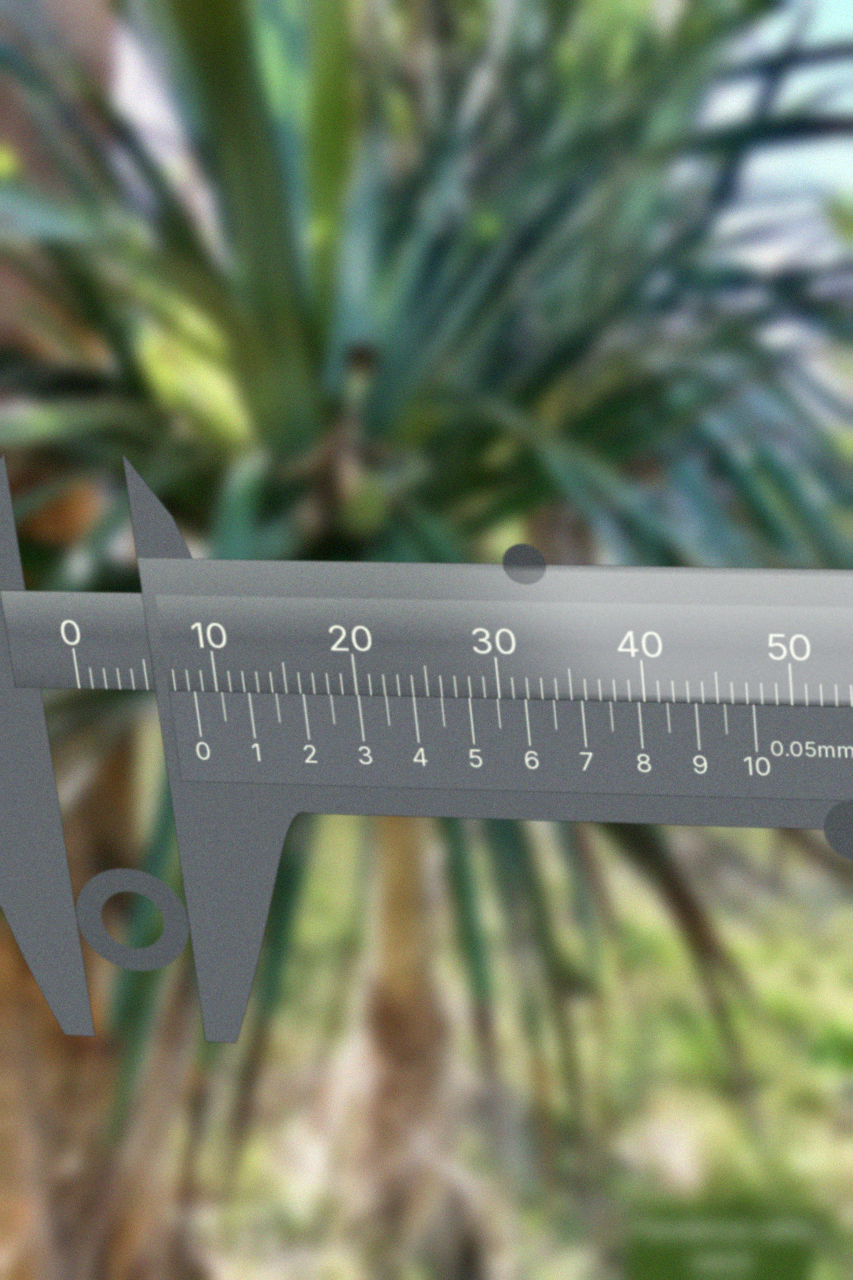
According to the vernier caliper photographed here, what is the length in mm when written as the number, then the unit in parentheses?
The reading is 8.4 (mm)
